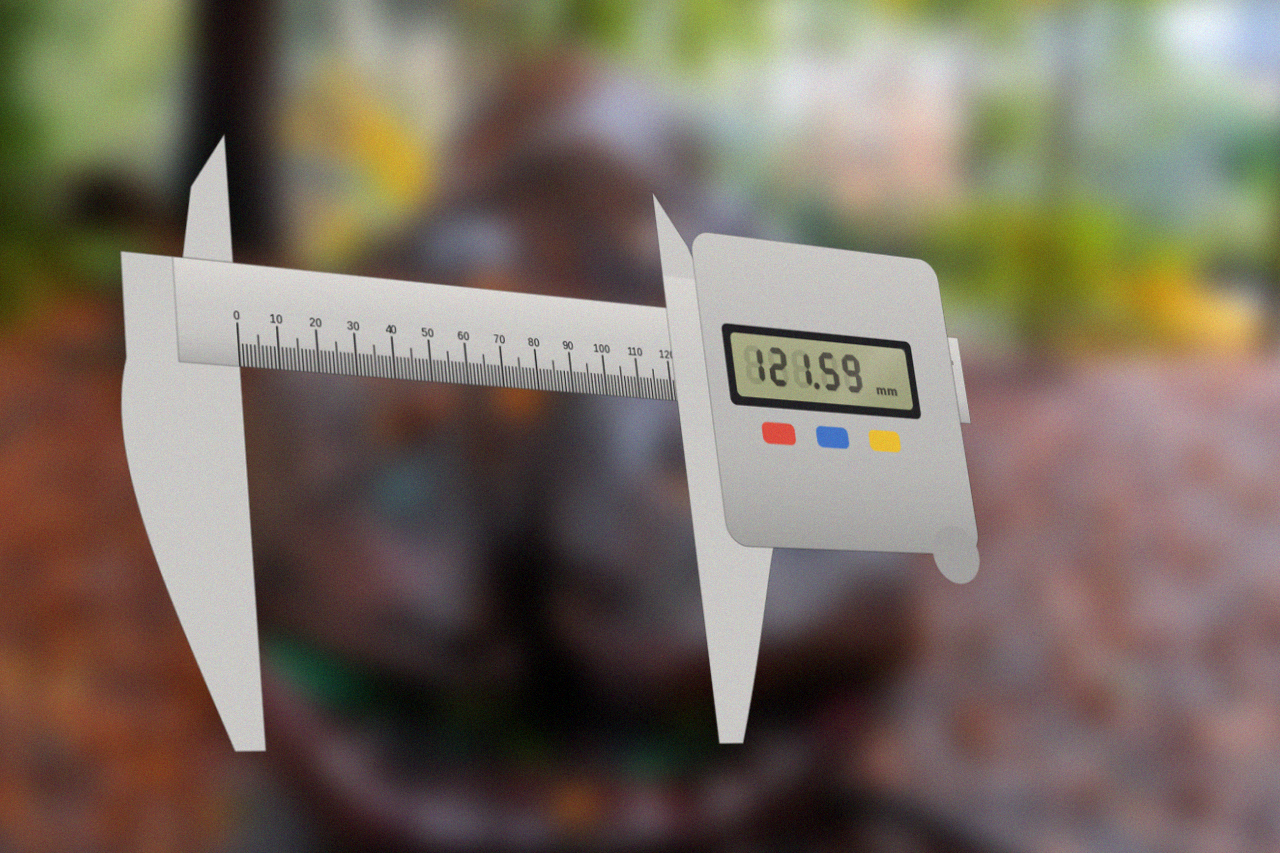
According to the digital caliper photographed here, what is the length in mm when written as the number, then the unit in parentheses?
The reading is 121.59 (mm)
